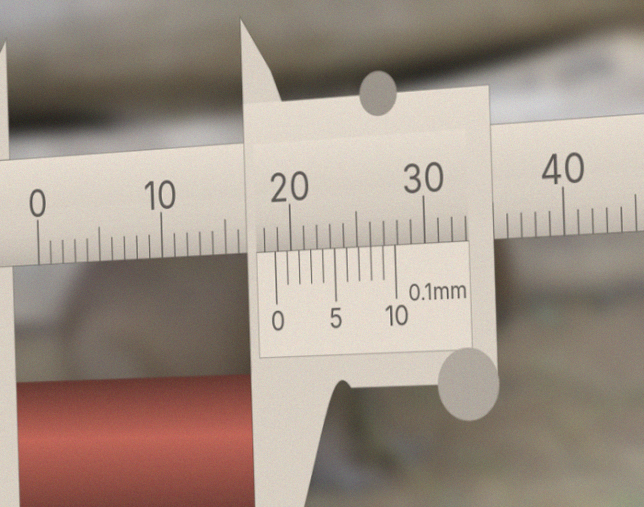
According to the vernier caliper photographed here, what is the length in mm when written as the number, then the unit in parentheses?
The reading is 18.8 (mm)
